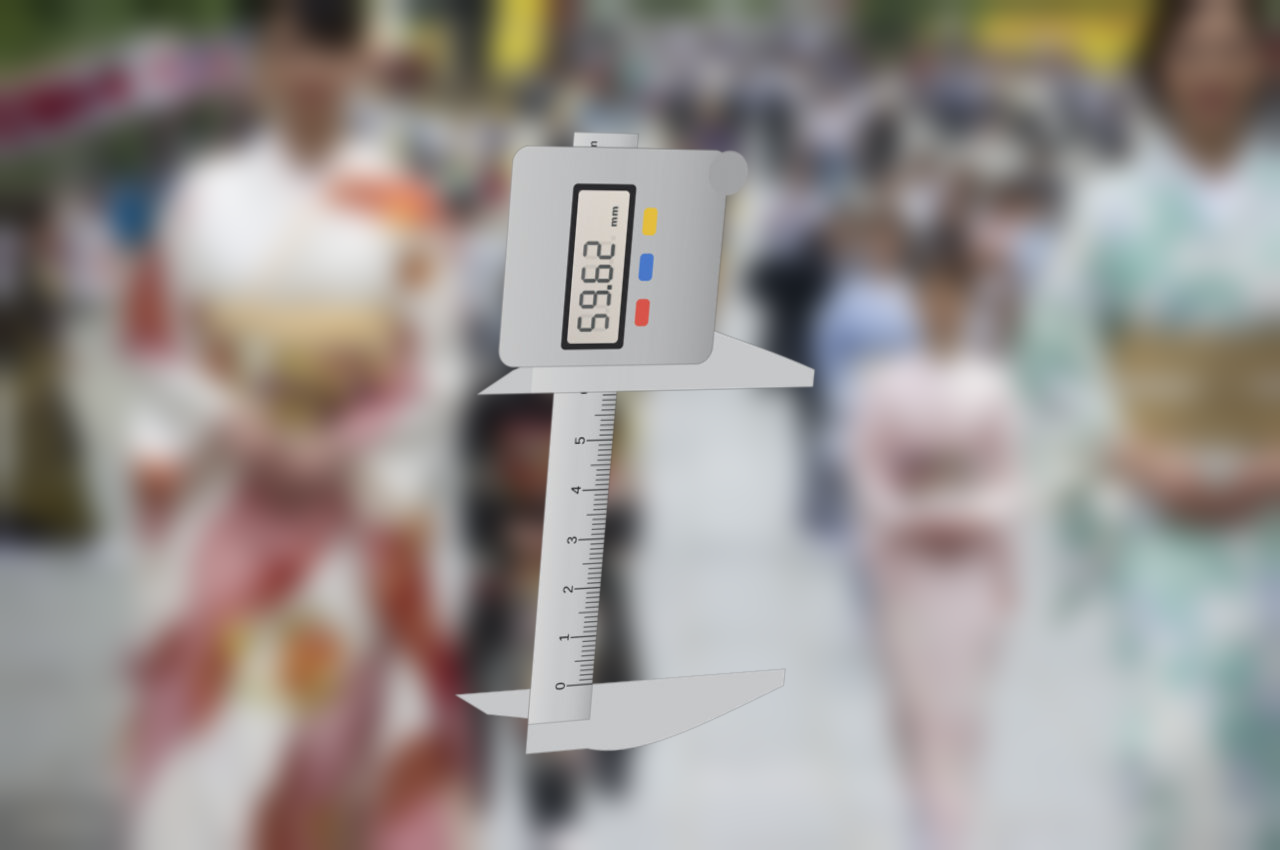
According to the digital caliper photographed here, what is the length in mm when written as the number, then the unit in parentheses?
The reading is 59.62 (mm)
